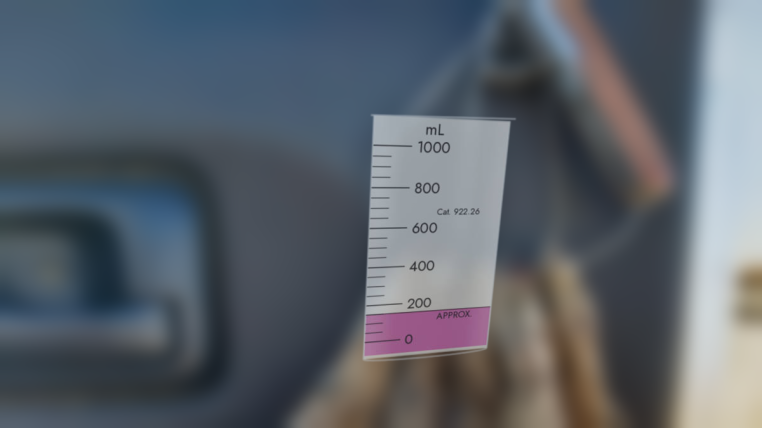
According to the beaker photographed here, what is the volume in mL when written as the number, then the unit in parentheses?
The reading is 150 (mL)
